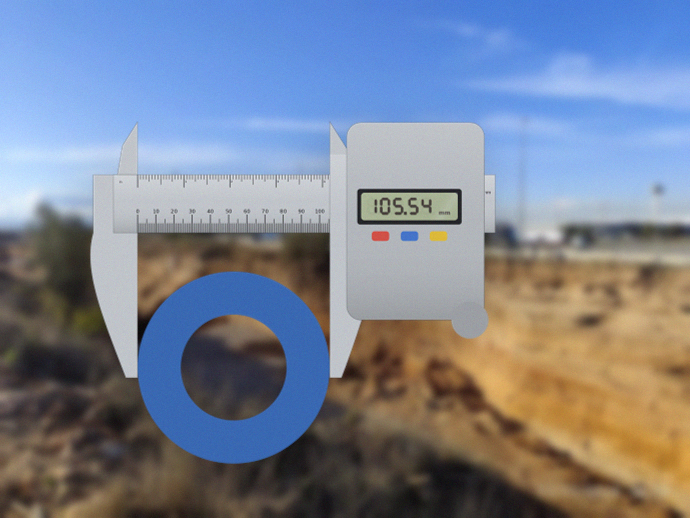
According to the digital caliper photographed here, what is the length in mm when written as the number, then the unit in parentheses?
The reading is 105.54 (mm)
